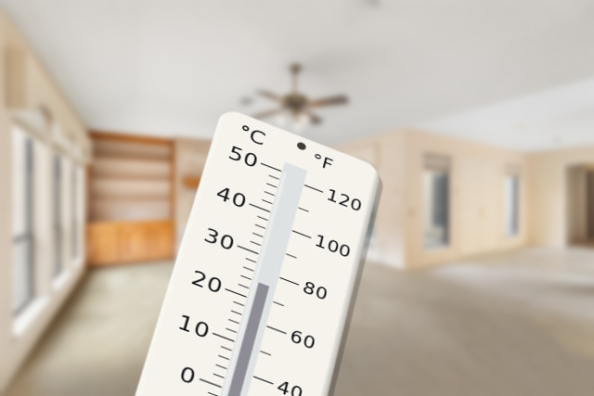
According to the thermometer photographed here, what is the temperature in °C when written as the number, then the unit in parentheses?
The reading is 24 (°C)
